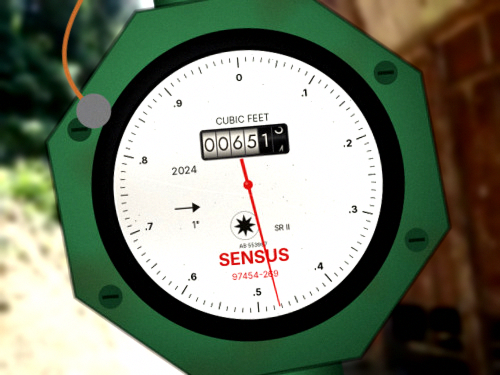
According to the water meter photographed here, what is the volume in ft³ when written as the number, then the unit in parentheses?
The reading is 6513.47 (ft³)
